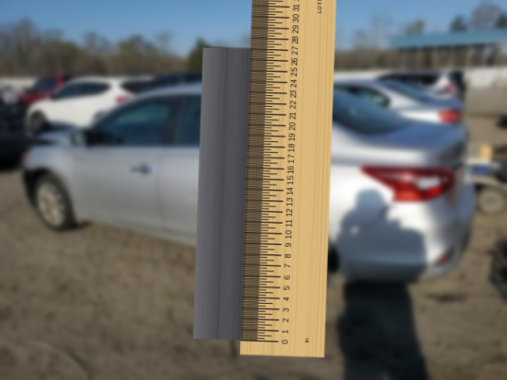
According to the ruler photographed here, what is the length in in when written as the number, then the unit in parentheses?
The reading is 27 (in)
